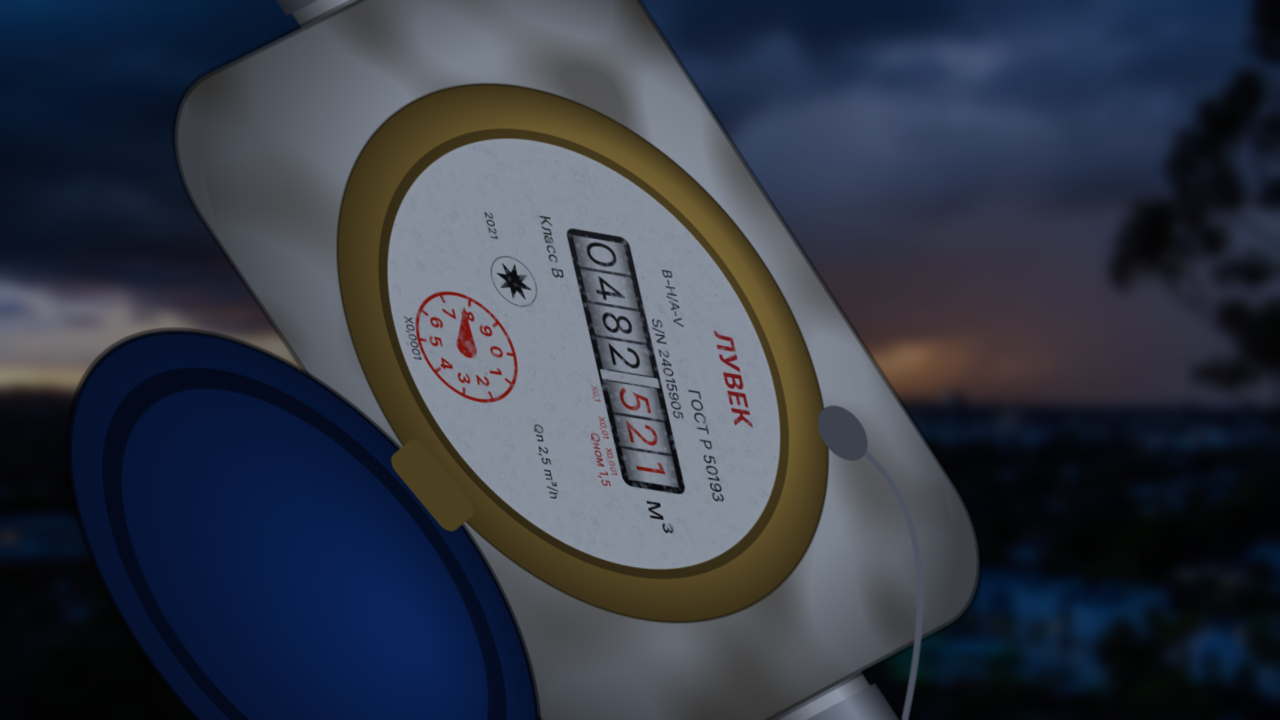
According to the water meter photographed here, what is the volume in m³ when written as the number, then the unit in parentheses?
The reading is 482.5217 (m³)
